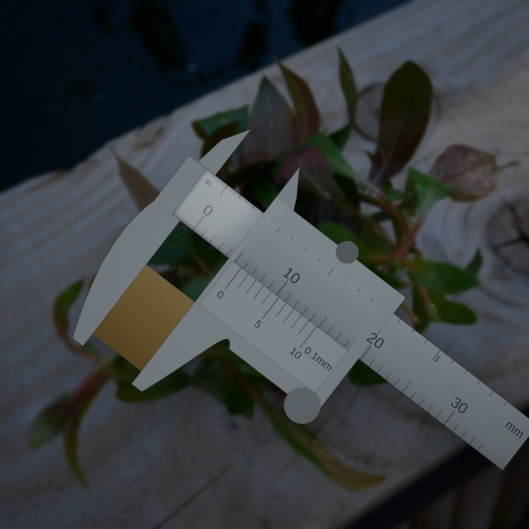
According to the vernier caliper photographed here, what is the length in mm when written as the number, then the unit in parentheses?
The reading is 5.8 (mm)
